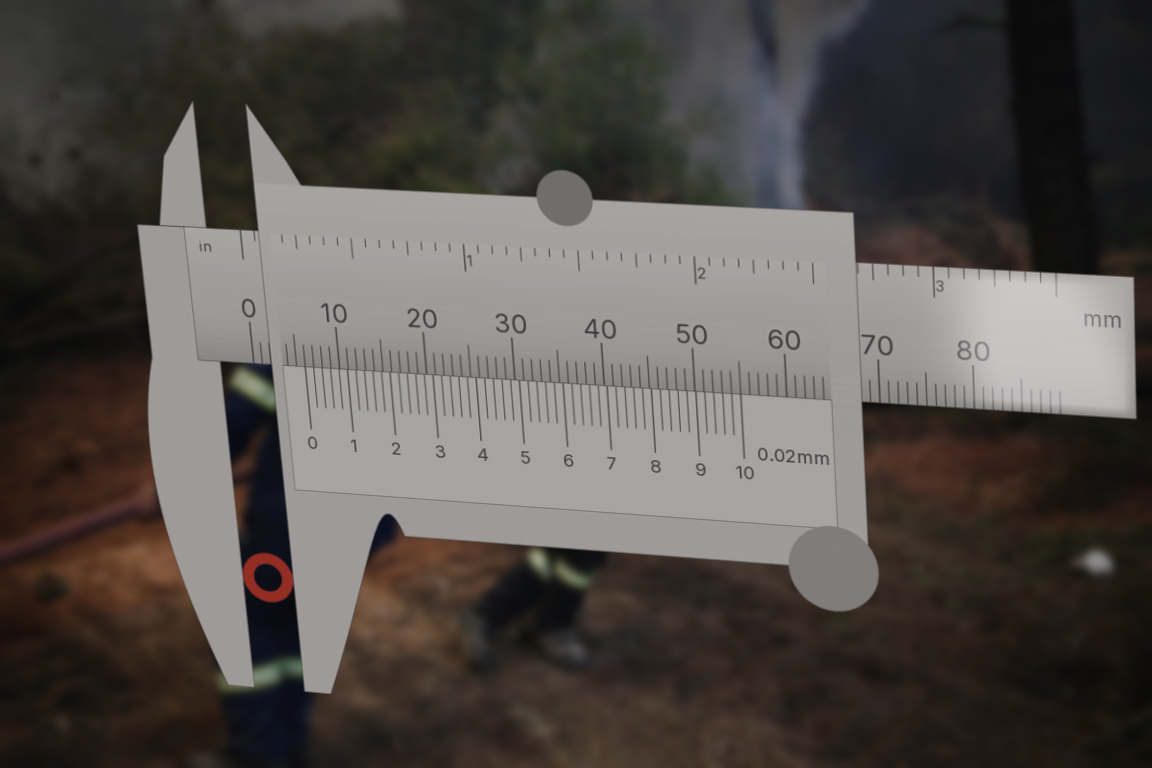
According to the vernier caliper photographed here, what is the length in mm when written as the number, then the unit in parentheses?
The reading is 6.0 (mm)
